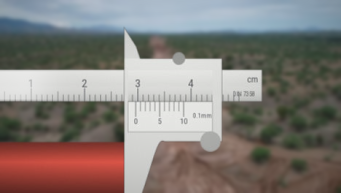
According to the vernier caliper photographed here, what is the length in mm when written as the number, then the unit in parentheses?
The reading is 29.6 (mm)
